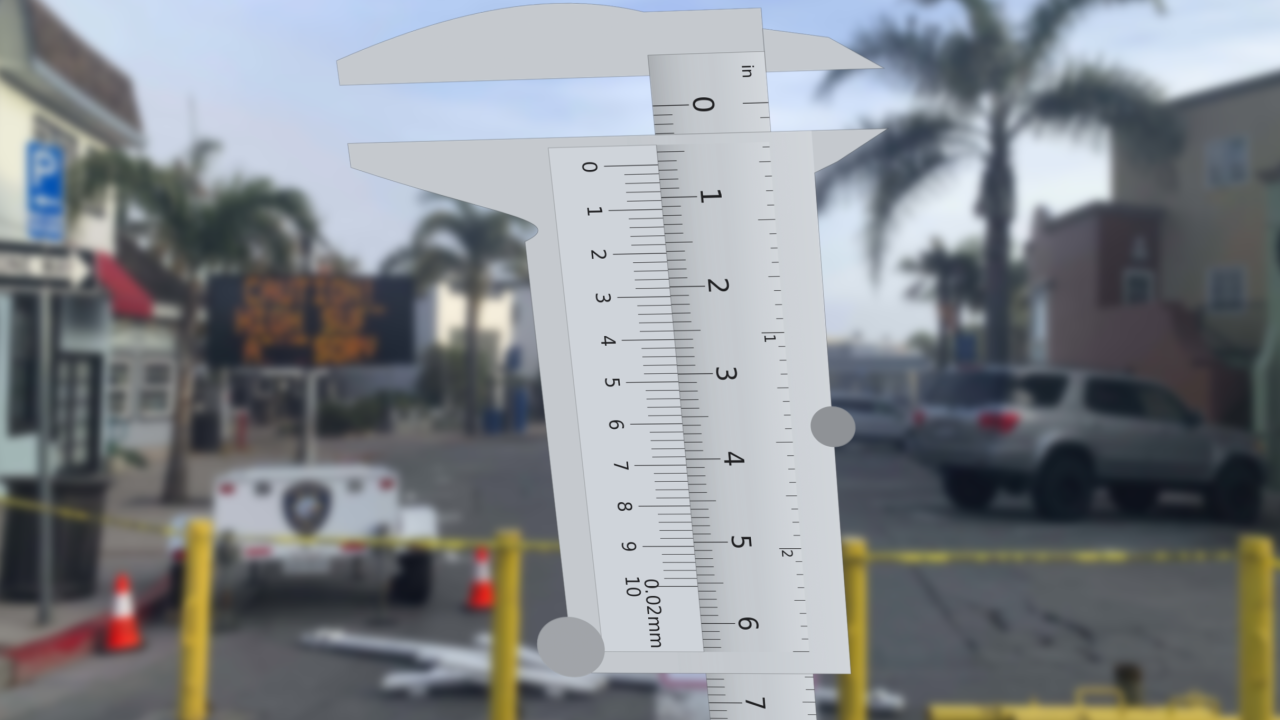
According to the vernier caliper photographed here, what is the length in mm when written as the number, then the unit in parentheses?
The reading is 6.4 (mm)
